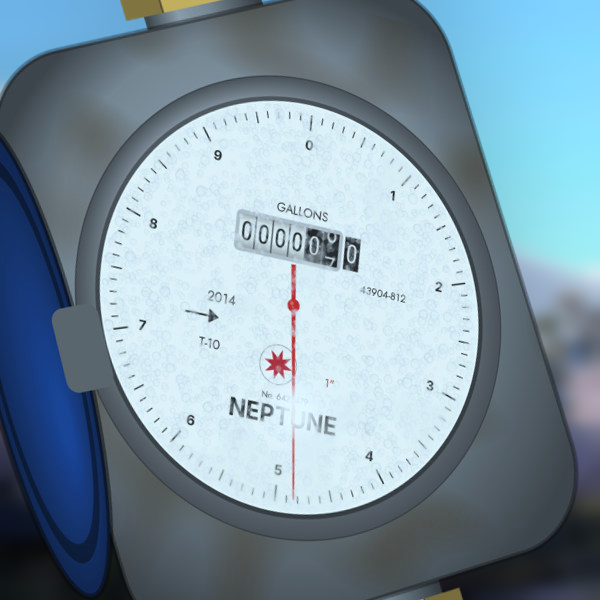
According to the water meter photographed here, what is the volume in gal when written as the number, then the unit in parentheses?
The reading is 64.8 (gal)
